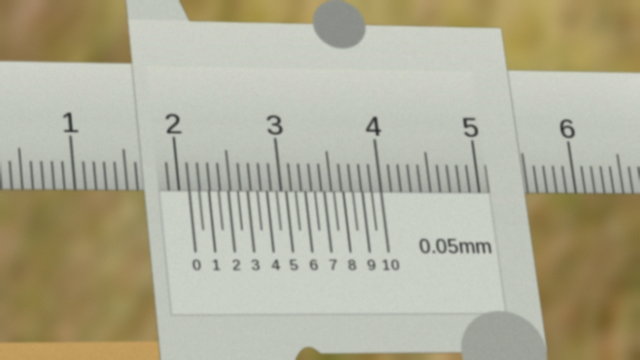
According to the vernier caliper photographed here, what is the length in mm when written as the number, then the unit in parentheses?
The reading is 21.0 (mm)
